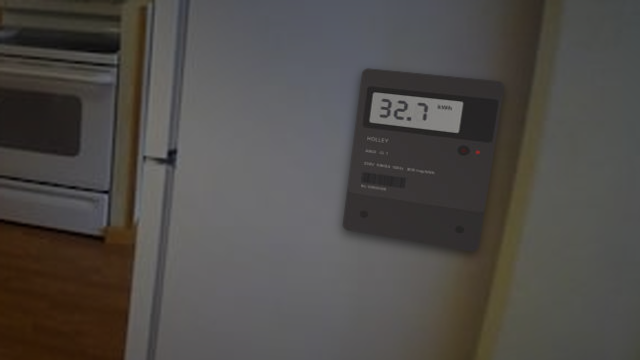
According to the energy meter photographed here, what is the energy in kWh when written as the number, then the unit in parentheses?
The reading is 32.7 (kWh)
